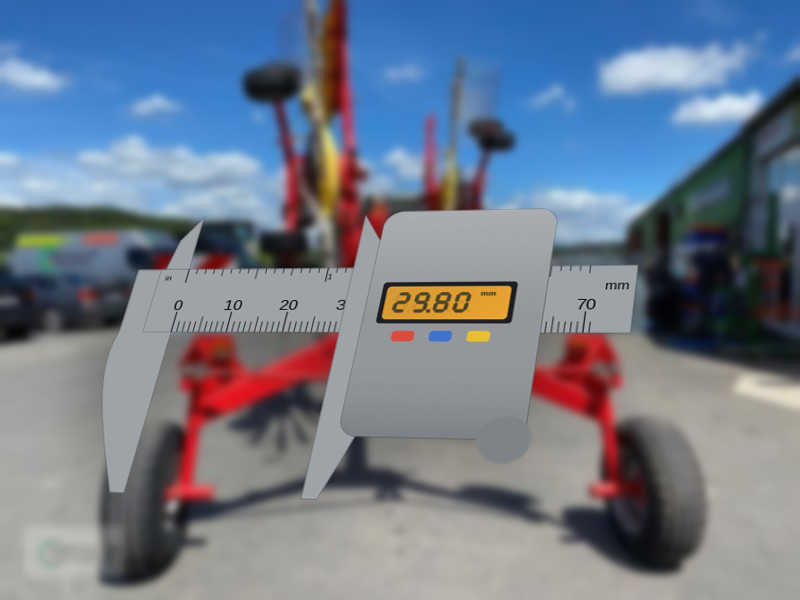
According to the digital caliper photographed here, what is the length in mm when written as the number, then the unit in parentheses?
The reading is 29.80 (mm)
